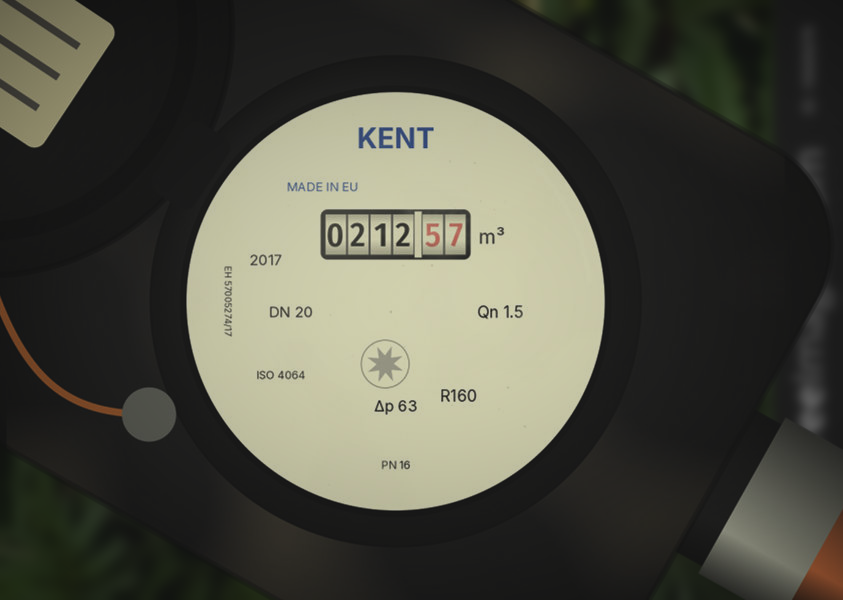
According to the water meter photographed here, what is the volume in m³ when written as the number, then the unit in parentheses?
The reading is 212.57 (m³)
